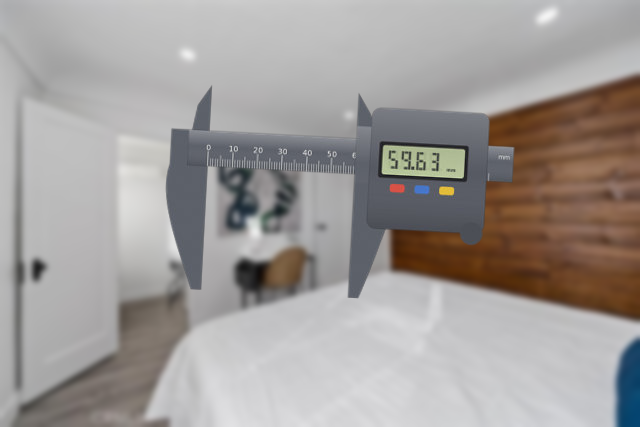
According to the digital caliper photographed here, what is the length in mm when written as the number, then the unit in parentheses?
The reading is 59.63 (mm)
